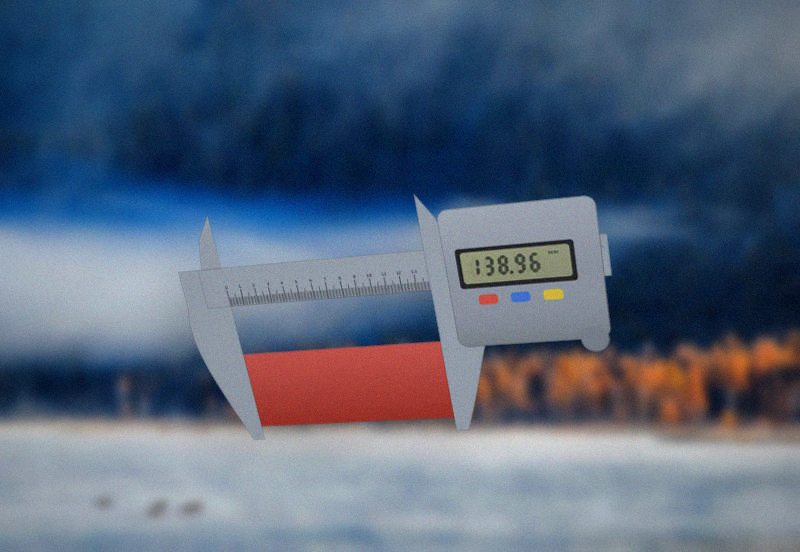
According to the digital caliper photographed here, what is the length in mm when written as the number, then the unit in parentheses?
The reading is 138.96 (mm)
